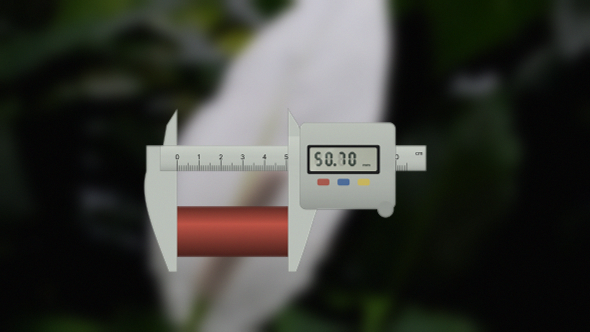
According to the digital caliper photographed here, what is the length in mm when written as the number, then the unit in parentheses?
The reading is 50.70 (mm)
